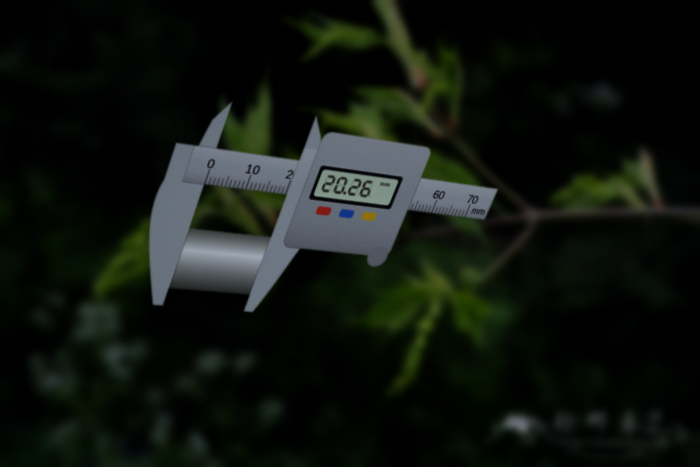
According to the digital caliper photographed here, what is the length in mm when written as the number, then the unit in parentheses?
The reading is 20.26 (mm)
